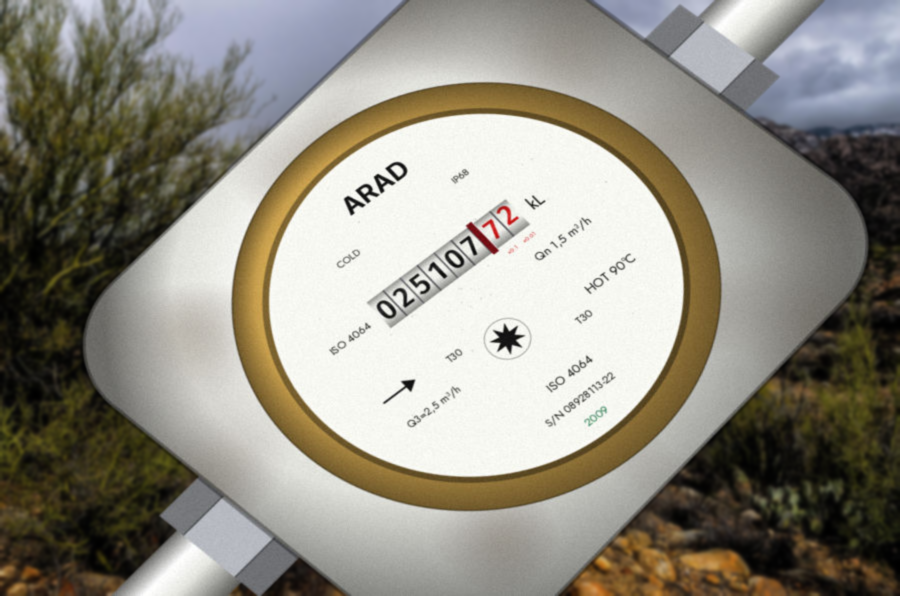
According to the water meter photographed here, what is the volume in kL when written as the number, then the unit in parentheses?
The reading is 25107.72 (kL)
